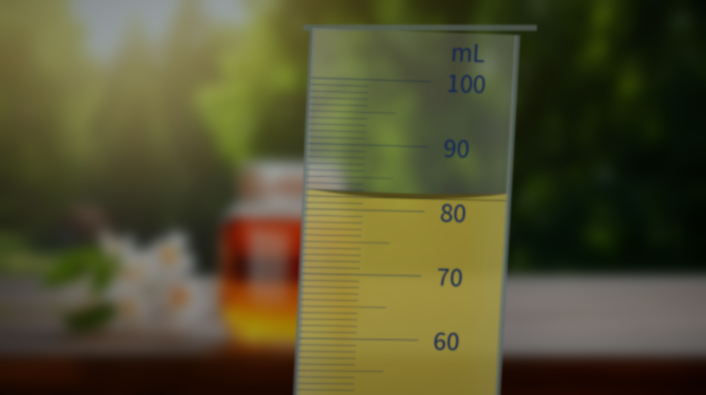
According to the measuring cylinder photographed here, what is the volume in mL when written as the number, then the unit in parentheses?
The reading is 82 (mL)
